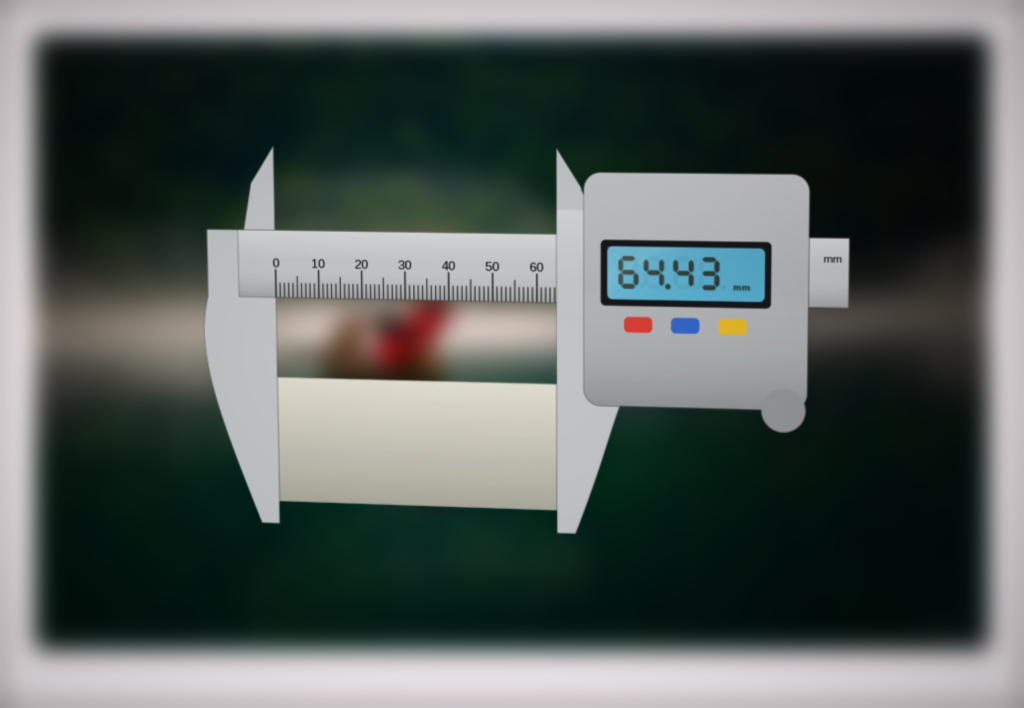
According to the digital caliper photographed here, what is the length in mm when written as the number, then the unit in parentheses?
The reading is 64.43 (mm)
